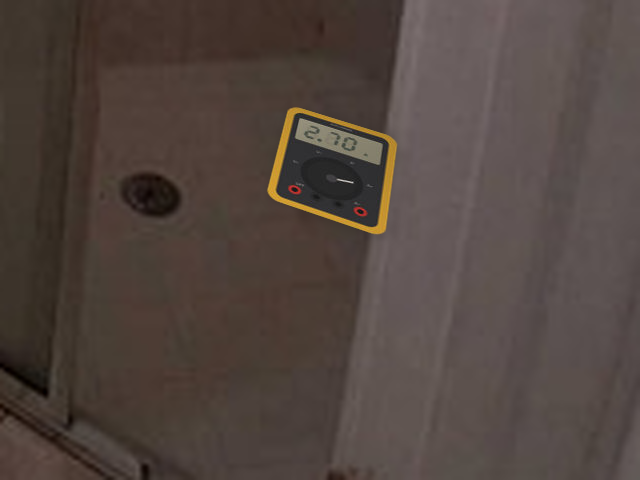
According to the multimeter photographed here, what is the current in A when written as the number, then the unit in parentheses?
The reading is 2.70 (A)
